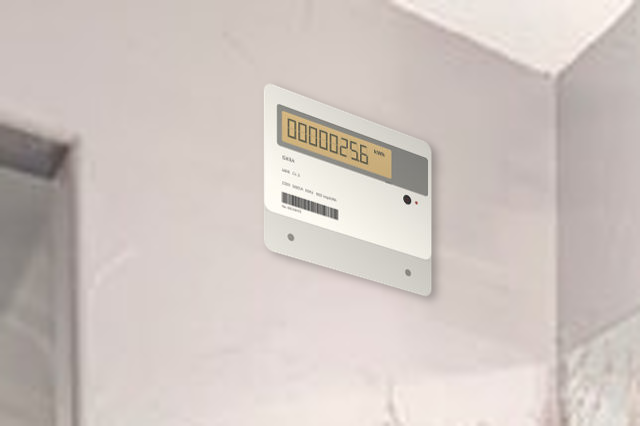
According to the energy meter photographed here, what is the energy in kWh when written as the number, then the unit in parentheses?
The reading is 25.6 (kWh)
